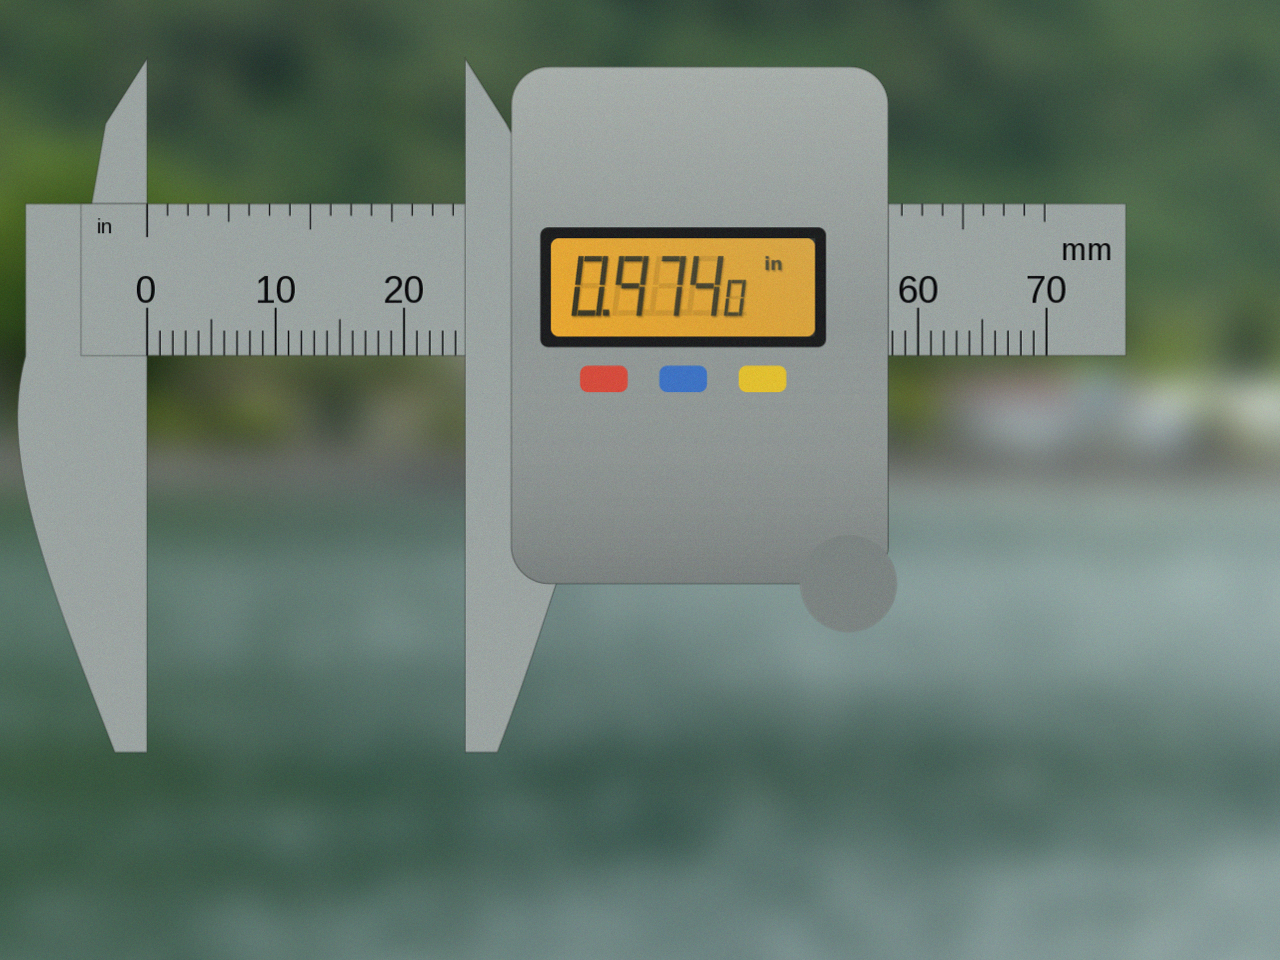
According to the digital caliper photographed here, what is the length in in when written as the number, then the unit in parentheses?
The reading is 0.9740 (in)
